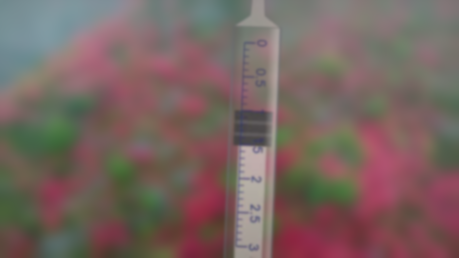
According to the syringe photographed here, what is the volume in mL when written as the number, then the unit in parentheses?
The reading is 1 (mL)
